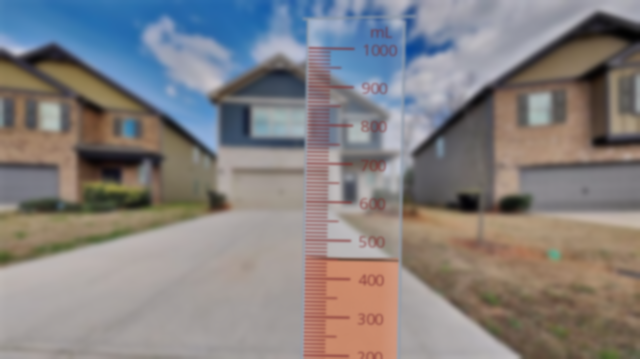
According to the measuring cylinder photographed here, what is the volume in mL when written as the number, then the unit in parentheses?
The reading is 450 (mL)
